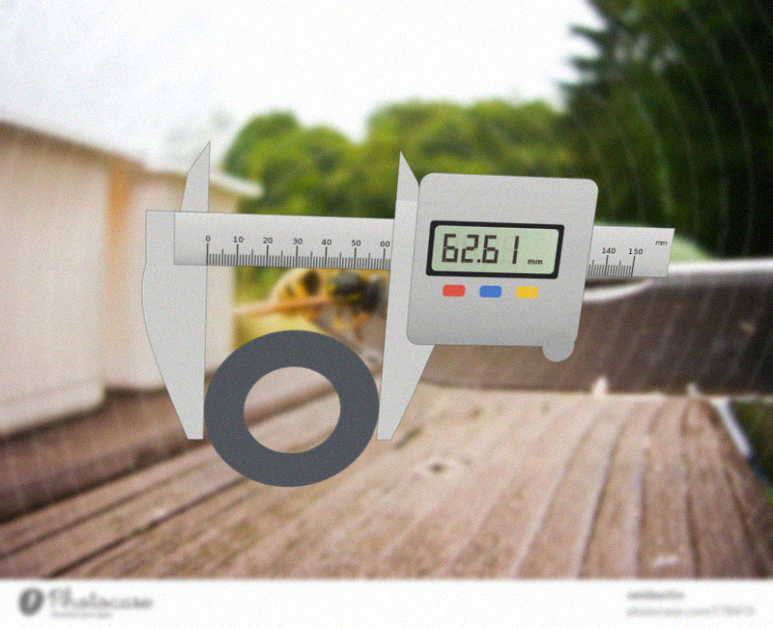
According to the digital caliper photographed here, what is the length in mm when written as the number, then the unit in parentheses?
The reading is 62.61 (mm)
